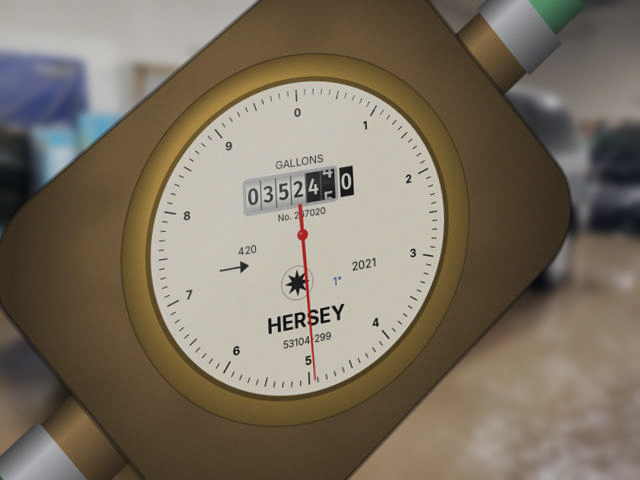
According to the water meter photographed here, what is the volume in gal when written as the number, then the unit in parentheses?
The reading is 352444.9 (gal)
